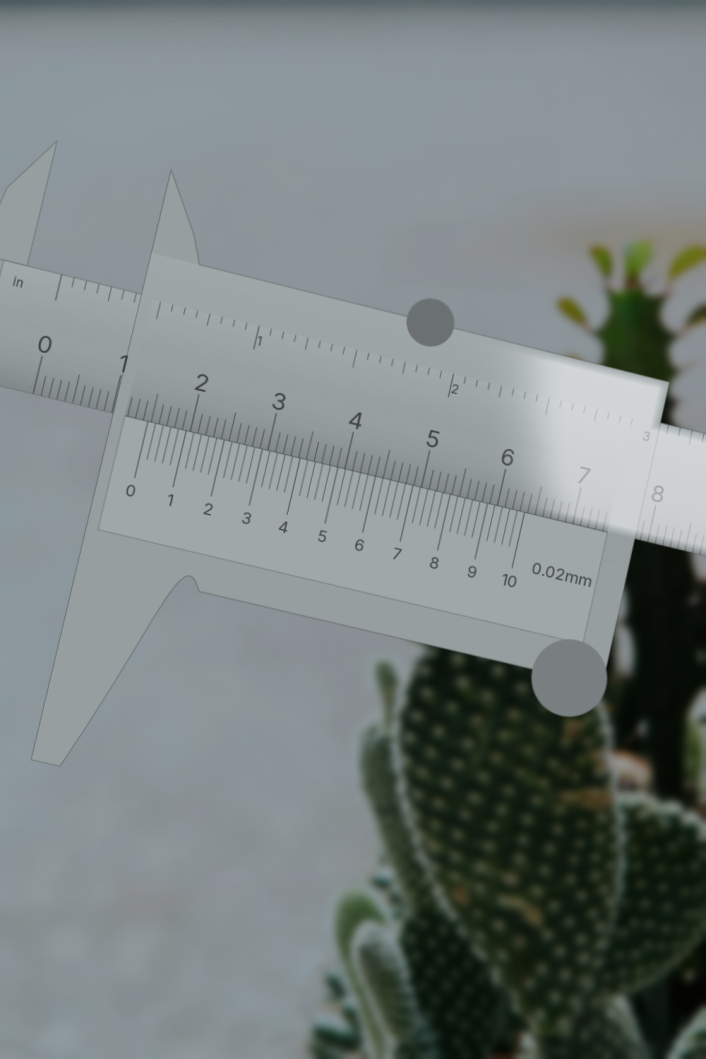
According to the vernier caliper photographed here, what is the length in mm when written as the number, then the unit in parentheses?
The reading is 14.6 (mm)
